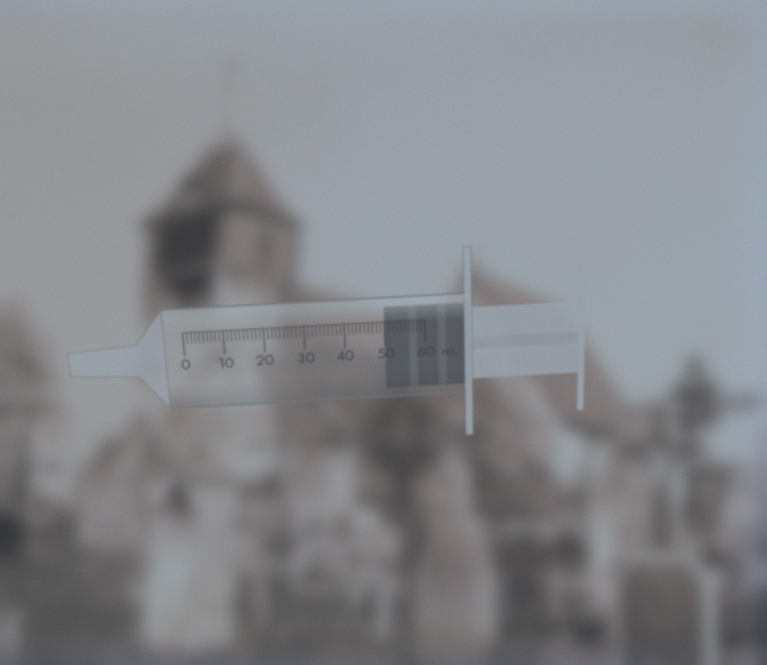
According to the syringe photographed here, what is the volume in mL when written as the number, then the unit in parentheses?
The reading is 50 (mL)
